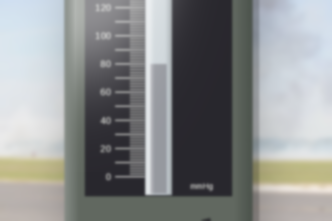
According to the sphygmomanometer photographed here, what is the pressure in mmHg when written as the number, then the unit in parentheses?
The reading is 80 (mmHg)
